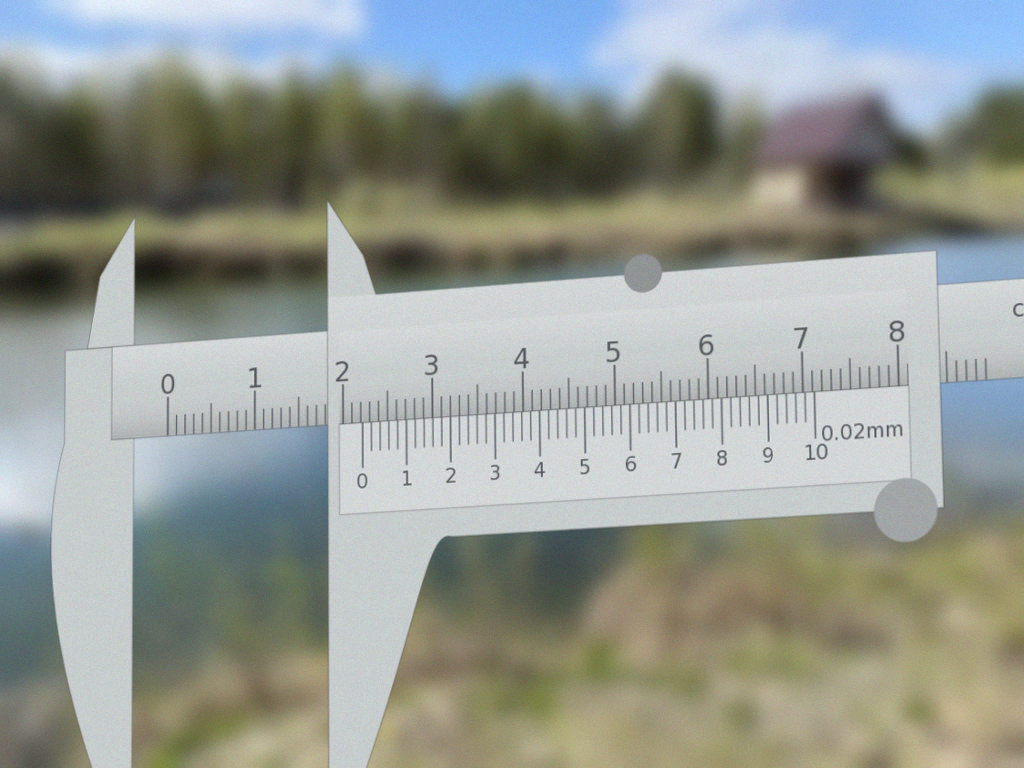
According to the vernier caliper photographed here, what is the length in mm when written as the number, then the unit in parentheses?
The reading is 22.2 (mm)
